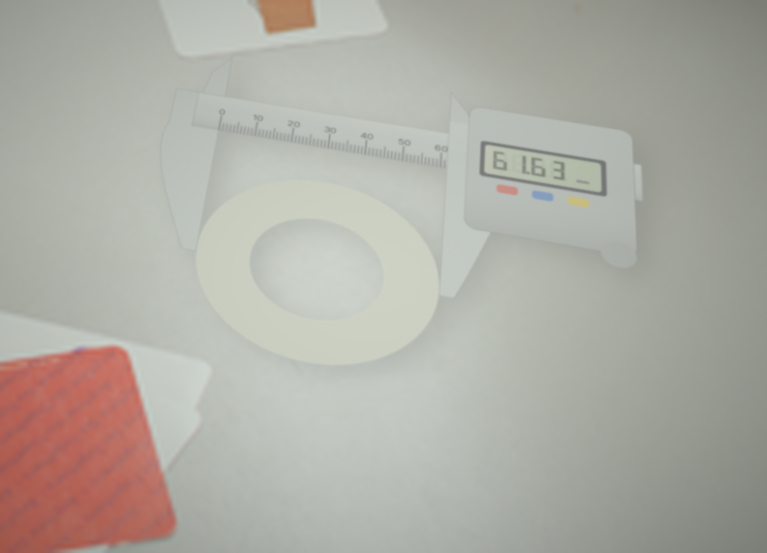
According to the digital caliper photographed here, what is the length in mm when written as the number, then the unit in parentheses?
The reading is 61.63 (mm)
